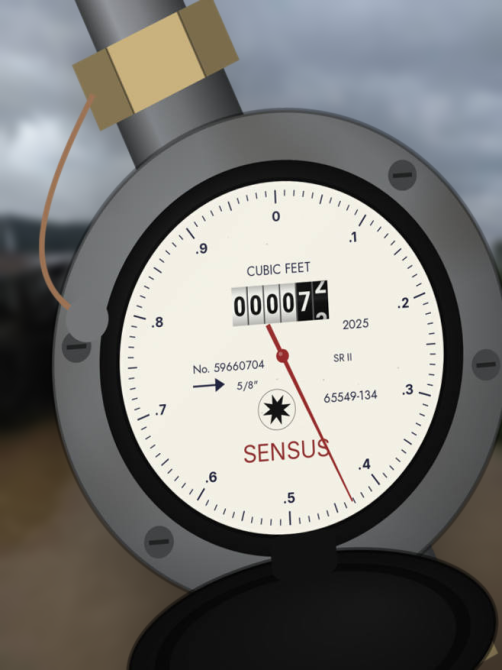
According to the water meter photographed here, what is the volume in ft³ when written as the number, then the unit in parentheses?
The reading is 72.43 (ft³)
